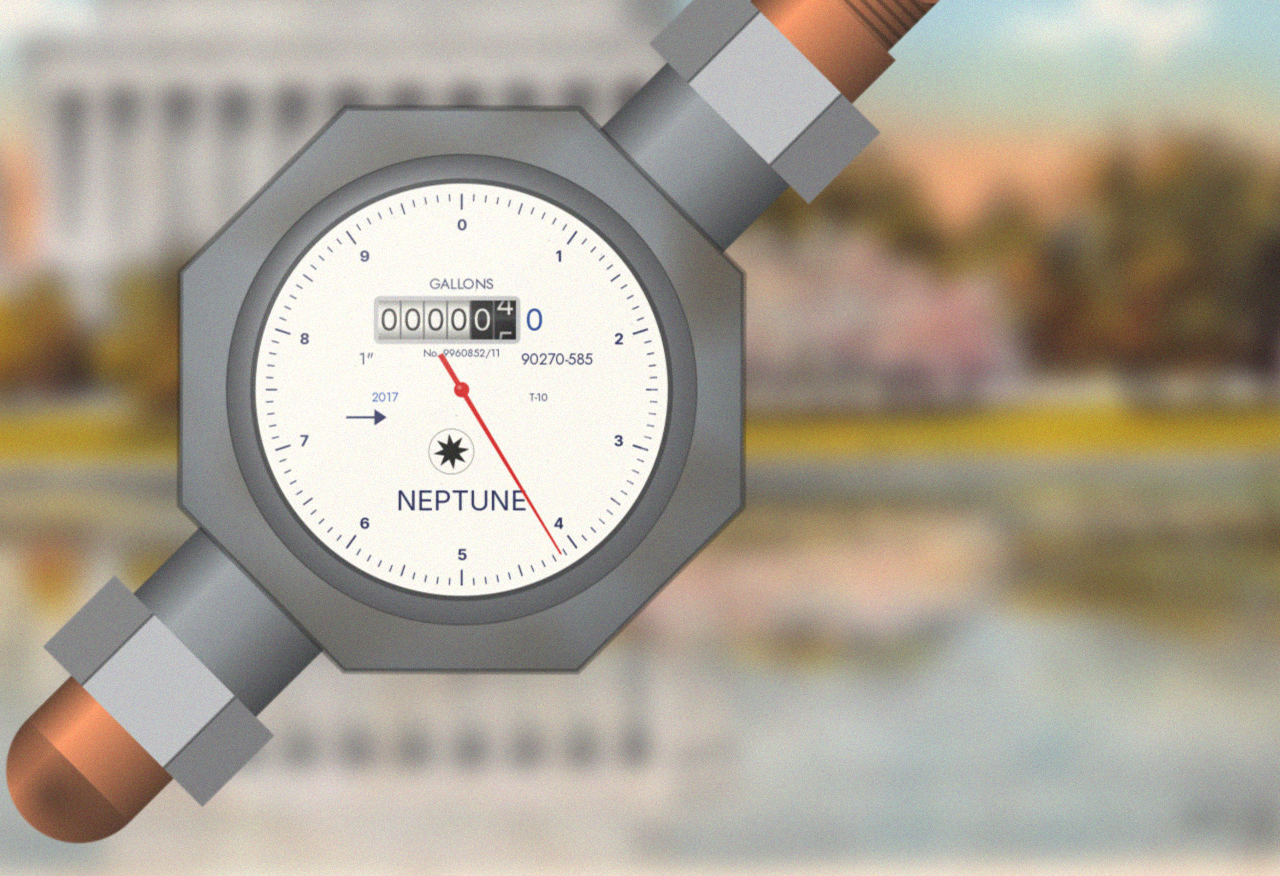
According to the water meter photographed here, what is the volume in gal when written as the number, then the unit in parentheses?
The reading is 44.1 (gal)
